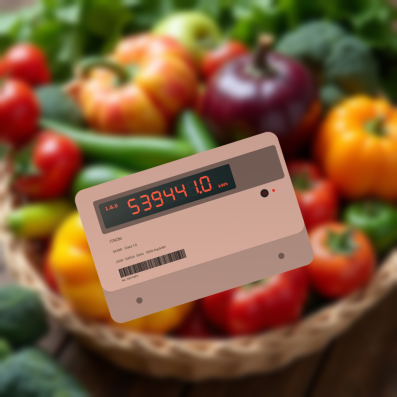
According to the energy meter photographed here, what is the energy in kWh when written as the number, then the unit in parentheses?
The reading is 539441.0 (kWh)
